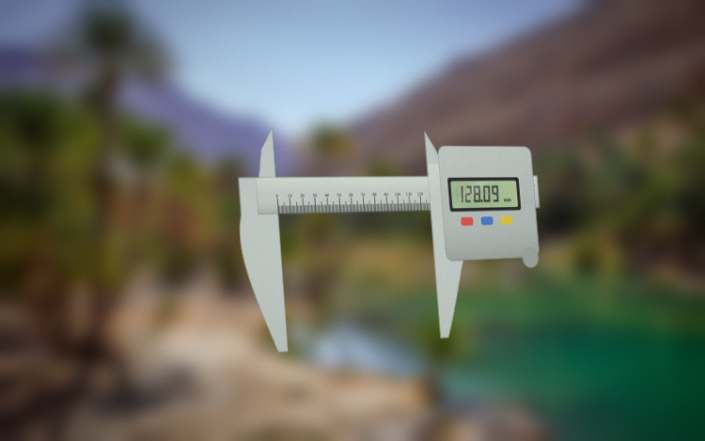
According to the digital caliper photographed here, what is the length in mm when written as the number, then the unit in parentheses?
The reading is 128.09 (mm)
